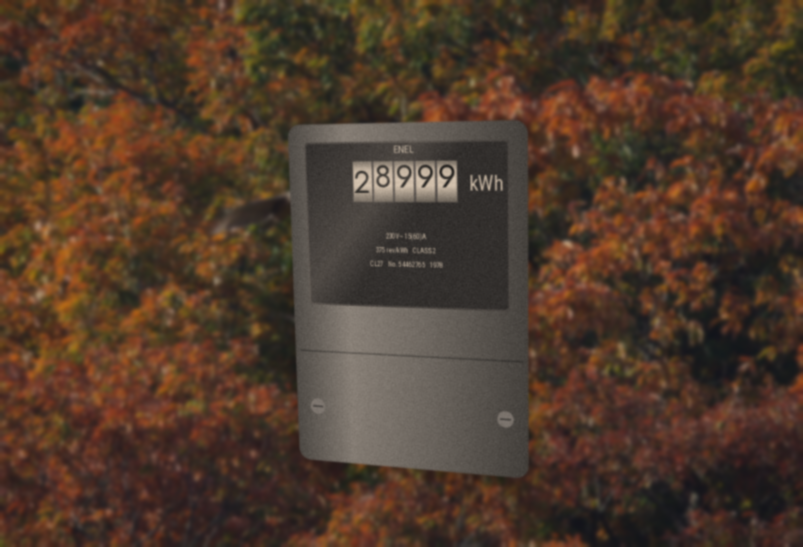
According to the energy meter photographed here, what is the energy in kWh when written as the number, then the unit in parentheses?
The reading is 28999 (kWh)
